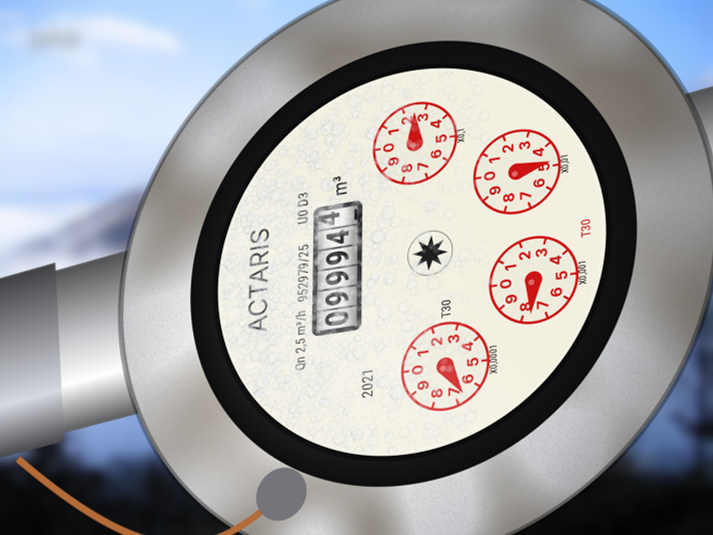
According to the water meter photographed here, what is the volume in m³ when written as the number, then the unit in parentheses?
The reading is 99944.2476 (m³)
